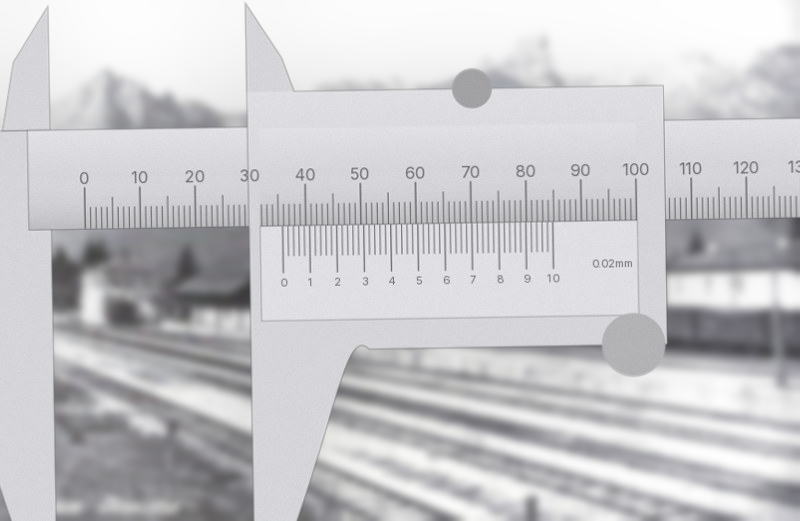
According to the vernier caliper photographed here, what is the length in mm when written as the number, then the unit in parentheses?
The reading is 35.8 (mm)
